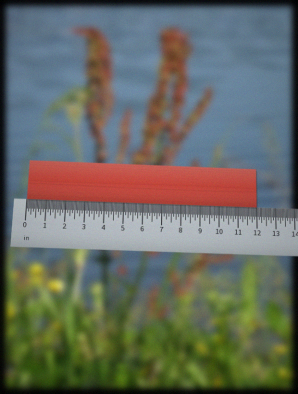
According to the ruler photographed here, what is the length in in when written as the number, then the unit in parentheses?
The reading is 12 (in)
